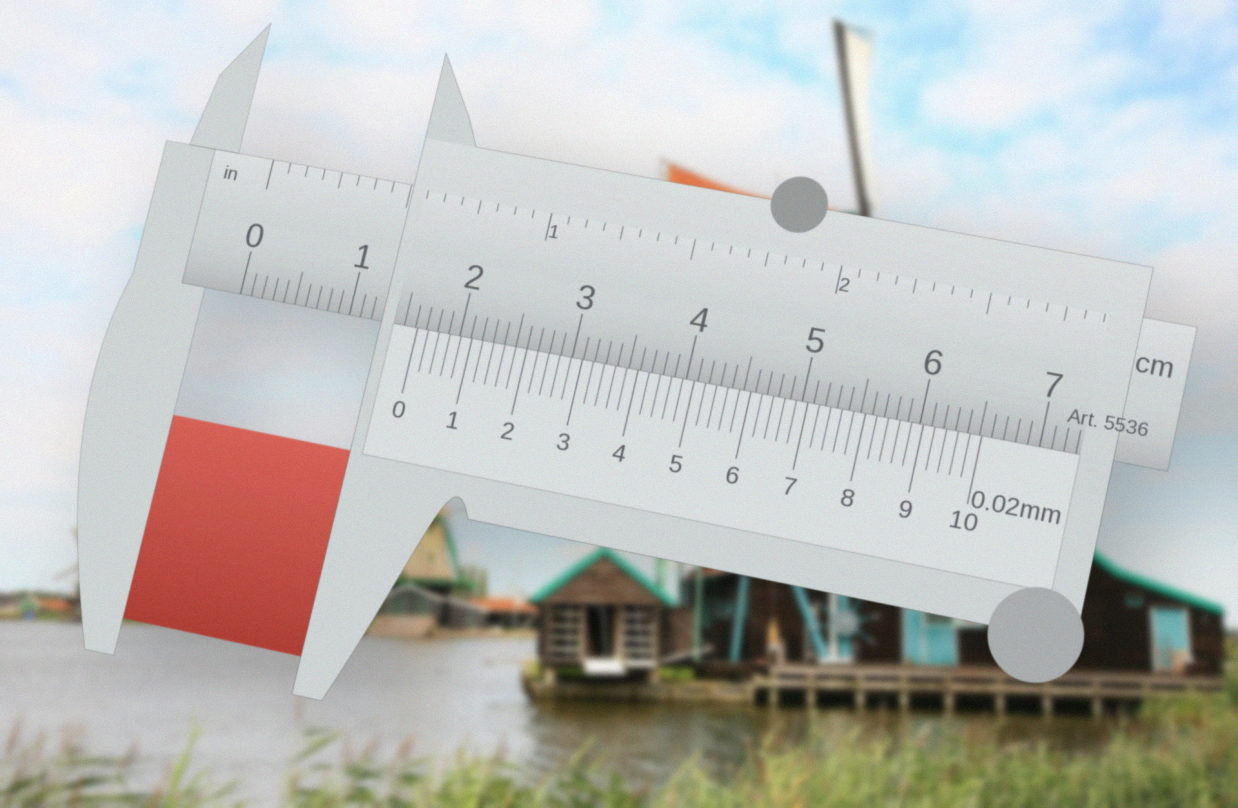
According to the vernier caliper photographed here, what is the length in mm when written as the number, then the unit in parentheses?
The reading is 16.2 (mm)
